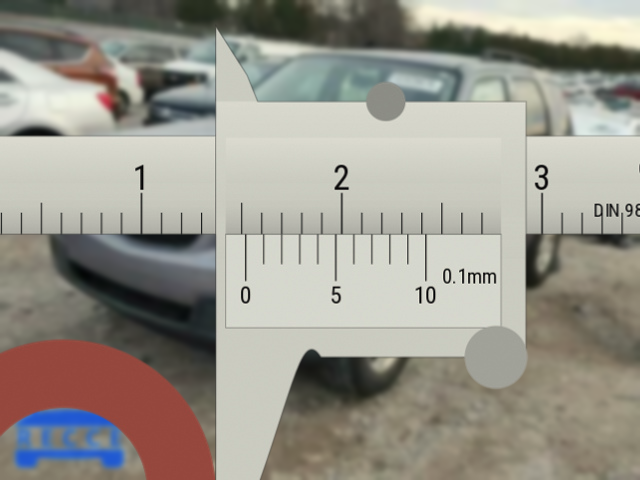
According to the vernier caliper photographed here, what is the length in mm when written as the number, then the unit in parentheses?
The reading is 15.2 (mm)
